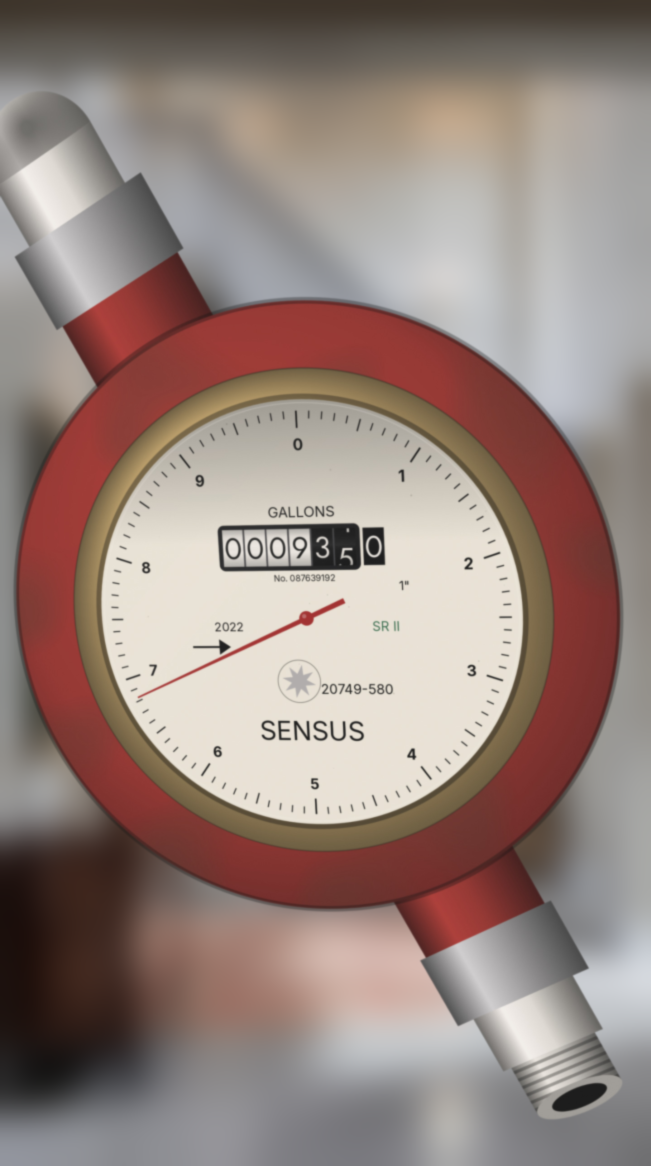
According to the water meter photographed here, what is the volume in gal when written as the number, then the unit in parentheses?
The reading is 9346.8 (gal)
